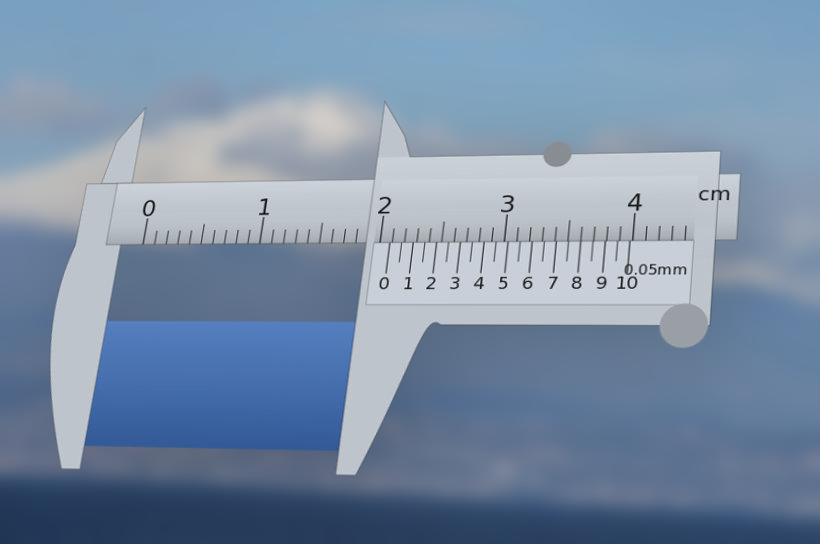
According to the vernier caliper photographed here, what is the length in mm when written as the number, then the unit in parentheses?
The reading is 20.8 (mm)
